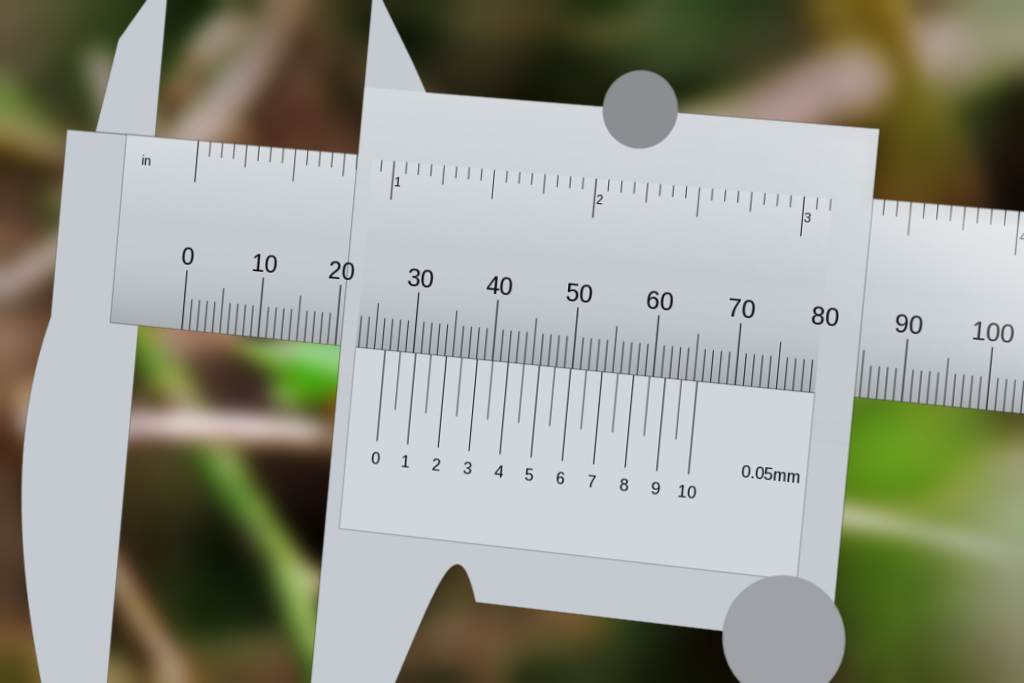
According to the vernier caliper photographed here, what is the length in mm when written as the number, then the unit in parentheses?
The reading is 26.4 (mm)
